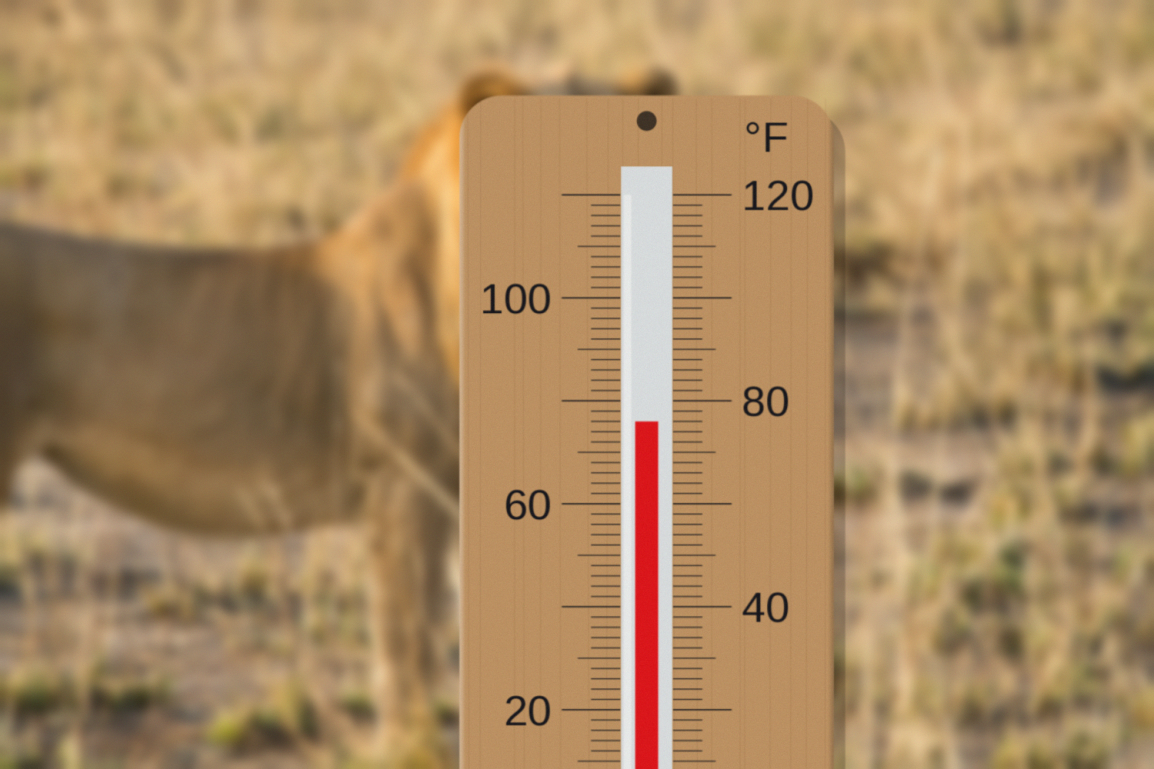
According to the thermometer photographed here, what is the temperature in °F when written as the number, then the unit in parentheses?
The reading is 76 (°F)
